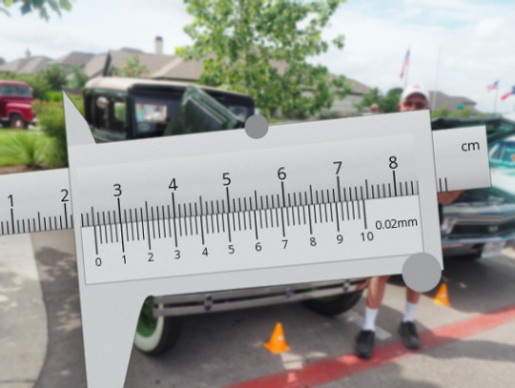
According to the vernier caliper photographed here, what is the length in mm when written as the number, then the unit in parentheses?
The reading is 25.2 (mm)
